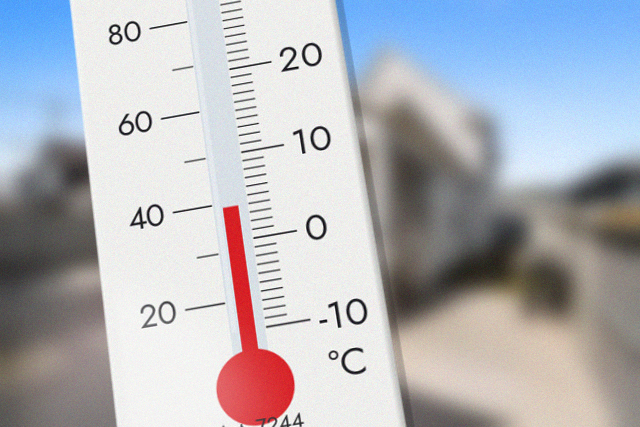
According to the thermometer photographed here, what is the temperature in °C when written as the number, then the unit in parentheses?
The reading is 4 (°C)
